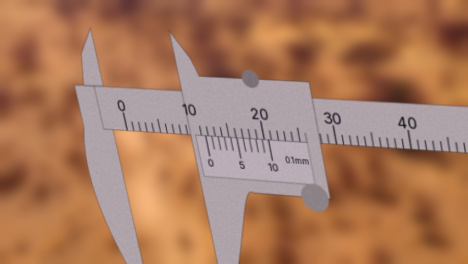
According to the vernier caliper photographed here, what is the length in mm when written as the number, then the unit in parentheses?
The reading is 11.6 (mm)
